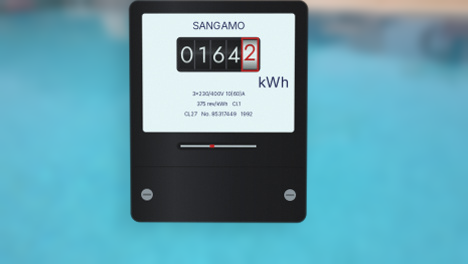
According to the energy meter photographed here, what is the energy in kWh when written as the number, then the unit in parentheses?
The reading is 164.2 (kWh)
